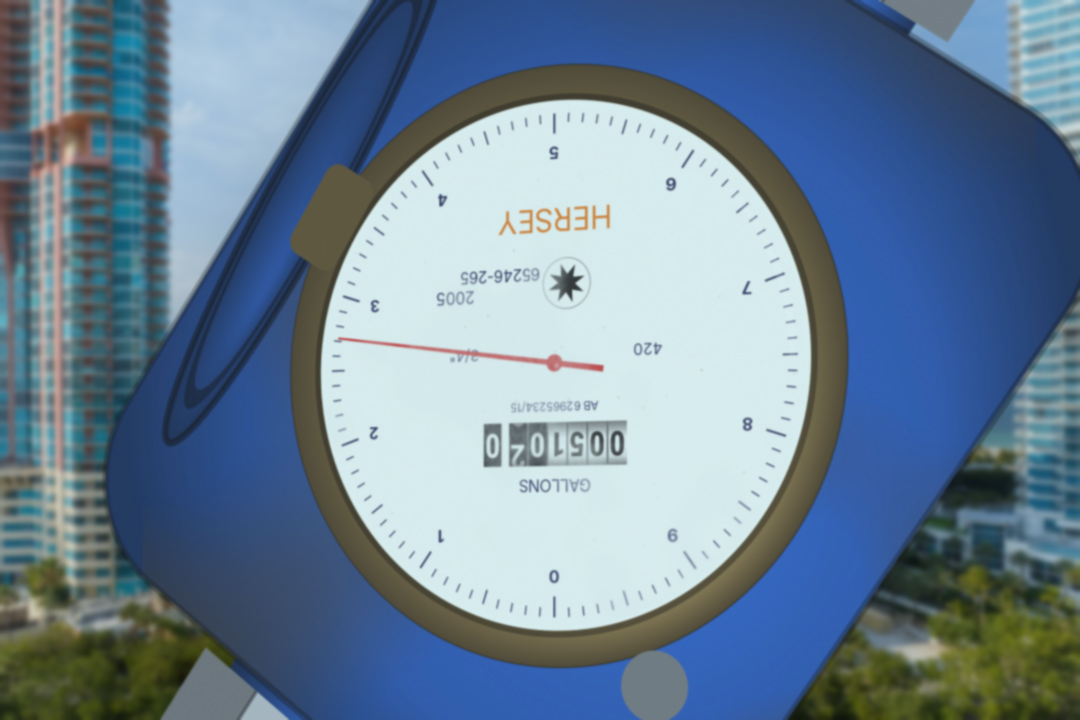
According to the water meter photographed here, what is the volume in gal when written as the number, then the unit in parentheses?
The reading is 51022.7 (gal)
